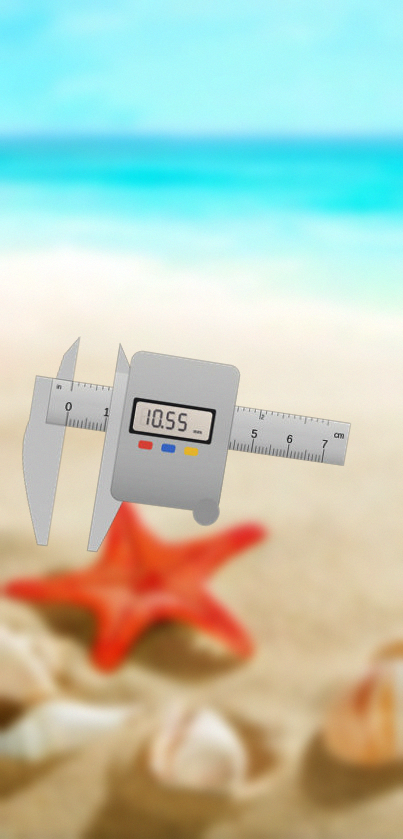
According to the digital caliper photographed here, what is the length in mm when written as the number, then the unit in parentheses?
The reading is 10.55 (mm)
